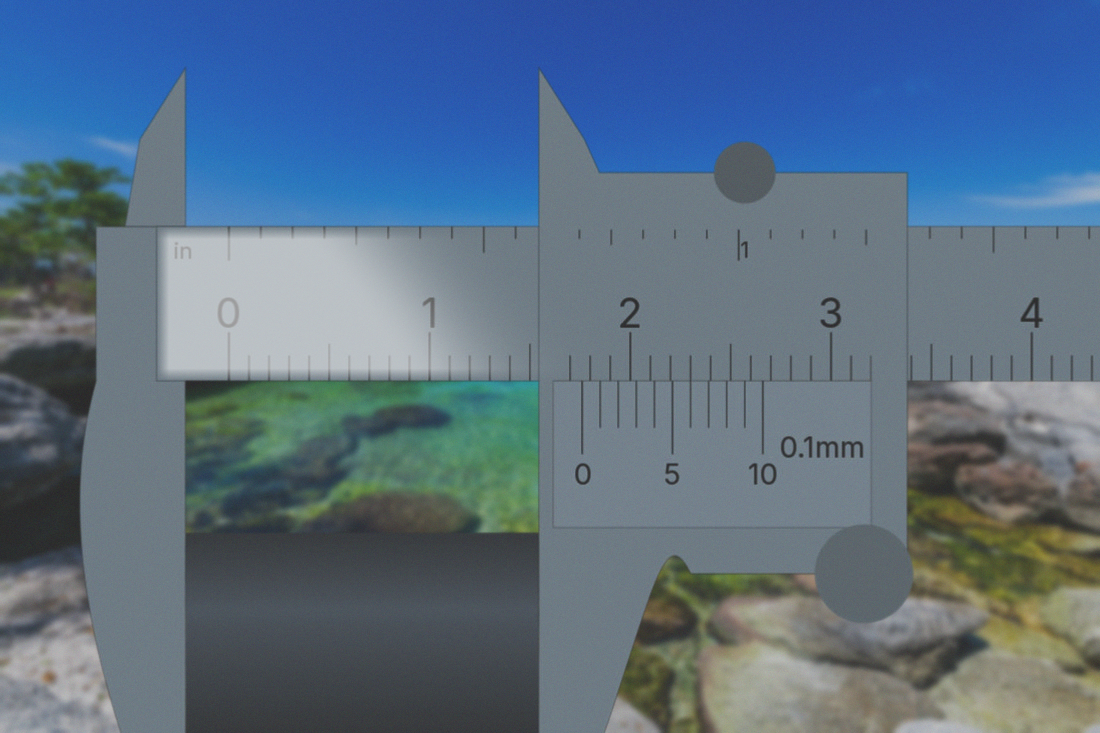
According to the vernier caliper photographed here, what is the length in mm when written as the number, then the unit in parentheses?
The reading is 17.6 (mm)
